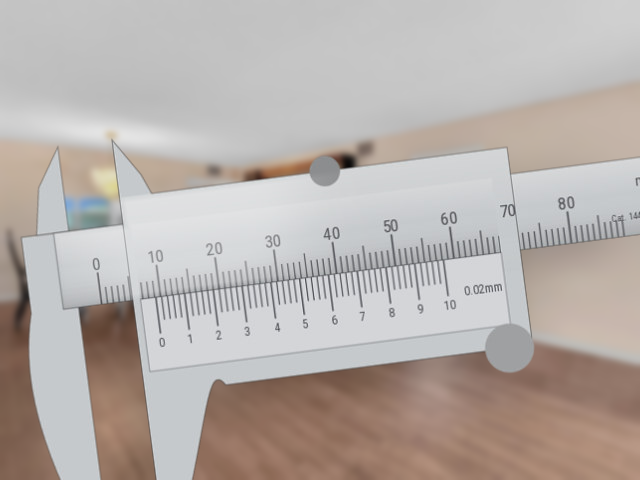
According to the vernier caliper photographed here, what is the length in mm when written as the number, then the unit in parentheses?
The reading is 9.2 (mm)
